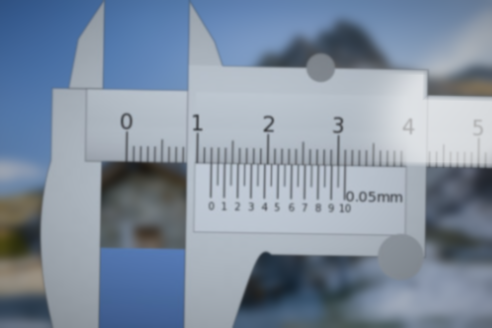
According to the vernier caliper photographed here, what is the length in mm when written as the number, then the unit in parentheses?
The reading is 12.0 (mm)
